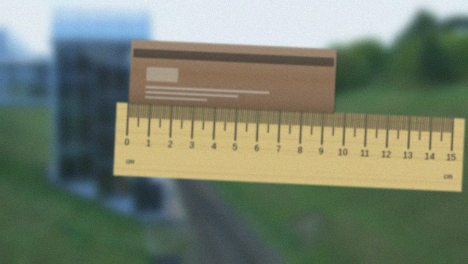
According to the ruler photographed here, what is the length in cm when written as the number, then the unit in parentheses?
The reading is 9.5 (cm)
